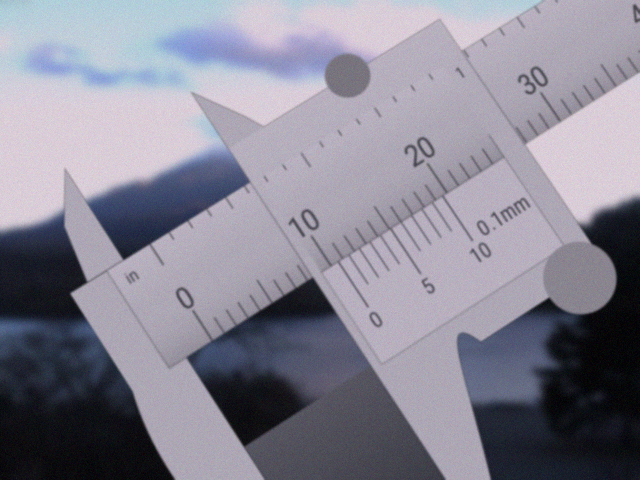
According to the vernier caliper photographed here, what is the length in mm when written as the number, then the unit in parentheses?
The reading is 10.6 (mm)
